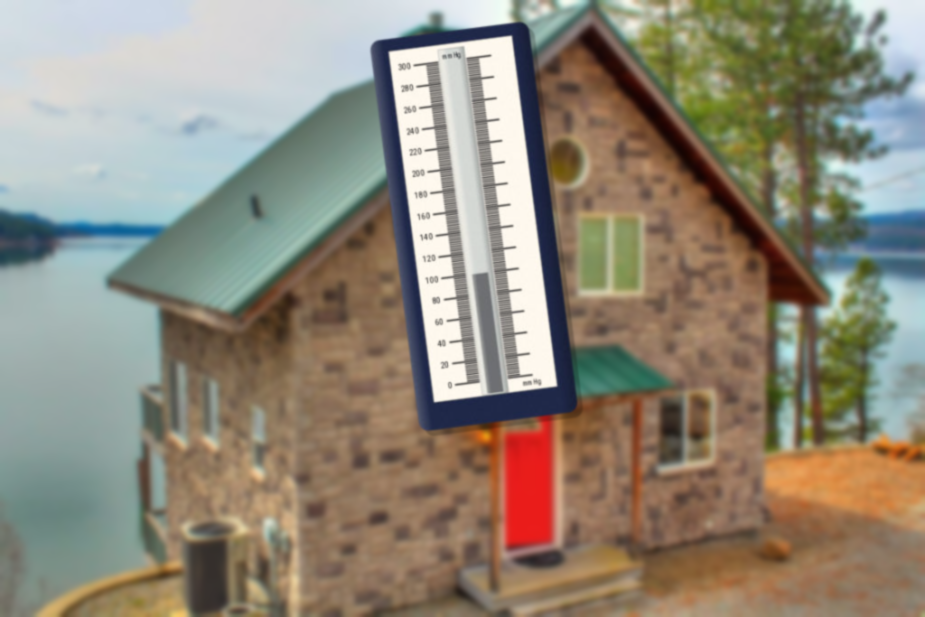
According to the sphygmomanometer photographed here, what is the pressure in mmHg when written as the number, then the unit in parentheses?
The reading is 100 (mmHg)
